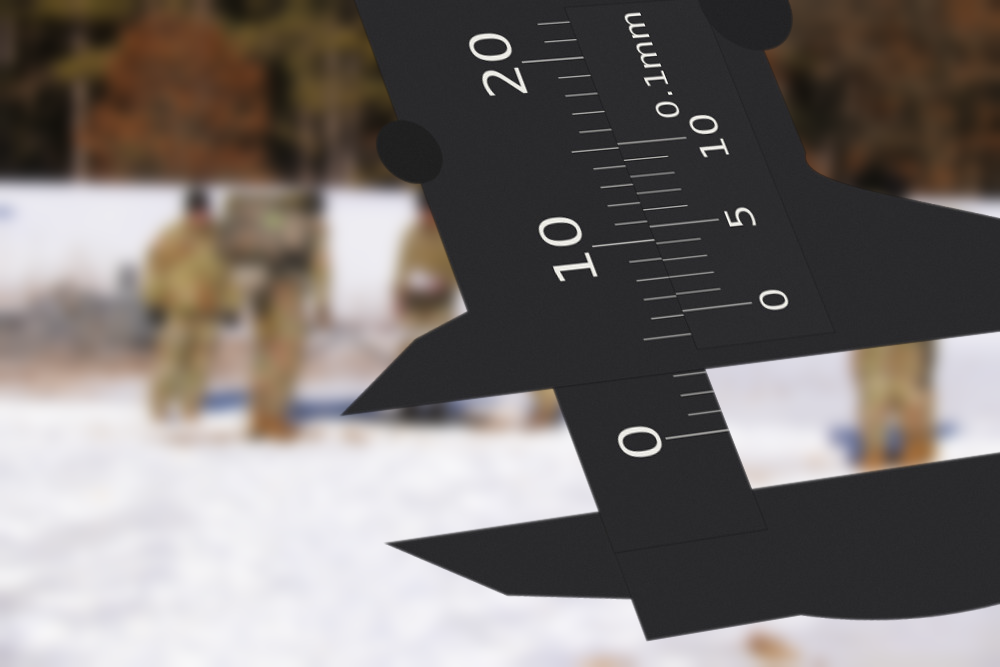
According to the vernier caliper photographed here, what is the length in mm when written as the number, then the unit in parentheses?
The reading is 6.2 (mm)
